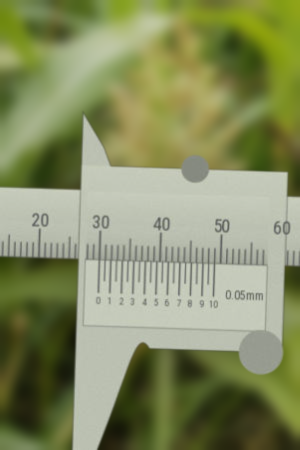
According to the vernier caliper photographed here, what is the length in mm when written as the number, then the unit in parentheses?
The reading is 30.0 (mm)
